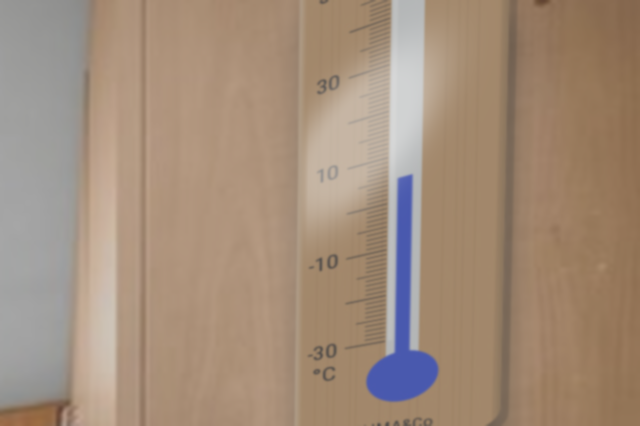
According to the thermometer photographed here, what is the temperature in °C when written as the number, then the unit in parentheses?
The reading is 5 (°C)
